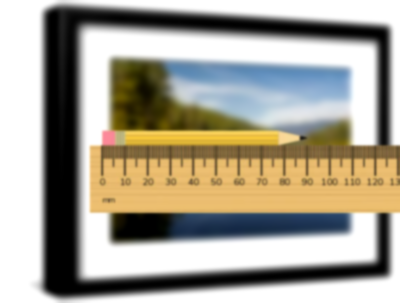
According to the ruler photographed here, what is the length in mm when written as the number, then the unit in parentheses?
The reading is 90 (mm)
